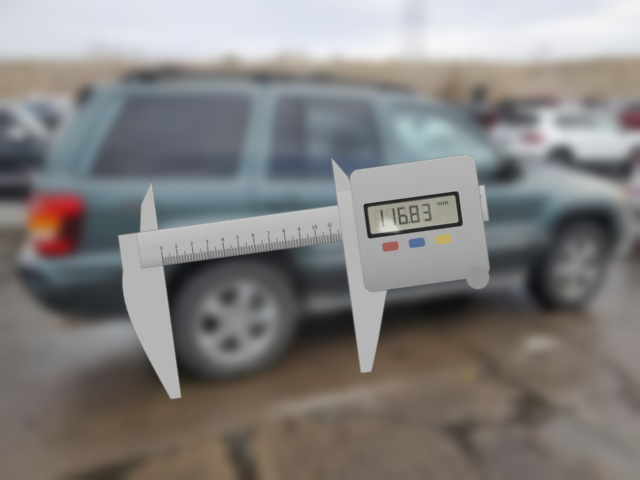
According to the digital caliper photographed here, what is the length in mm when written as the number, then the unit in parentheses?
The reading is 116.83 (mm)
